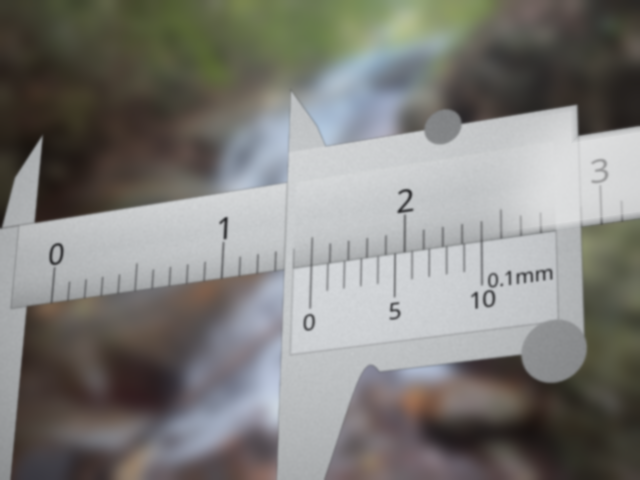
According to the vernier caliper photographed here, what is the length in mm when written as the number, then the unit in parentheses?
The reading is 15.0 (mm)
